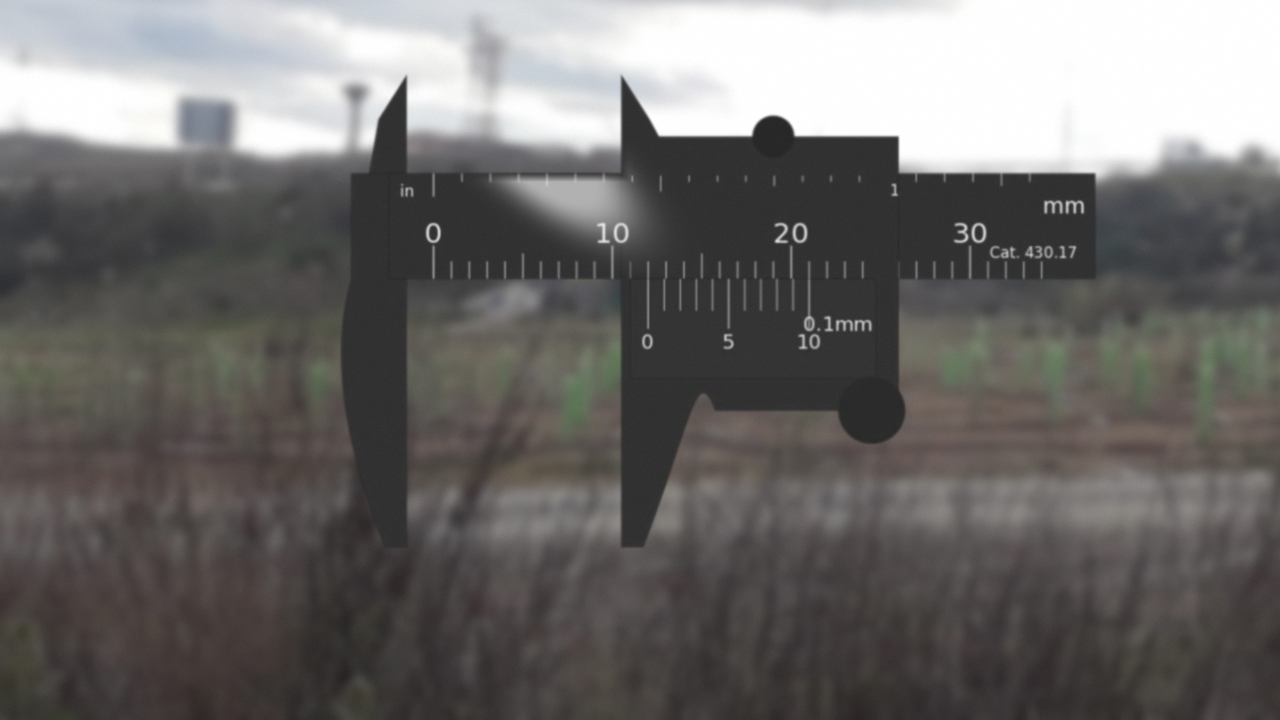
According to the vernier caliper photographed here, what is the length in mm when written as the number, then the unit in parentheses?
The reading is 12.0 (mm)
